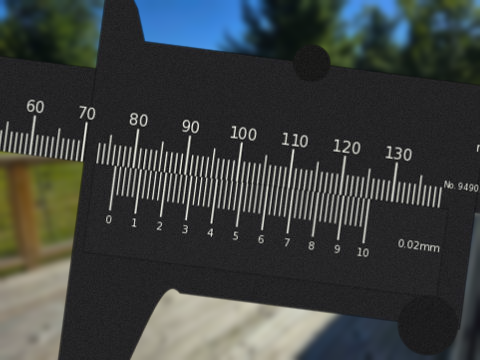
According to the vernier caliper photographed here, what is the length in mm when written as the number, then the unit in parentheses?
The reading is 76.6 (mm)
